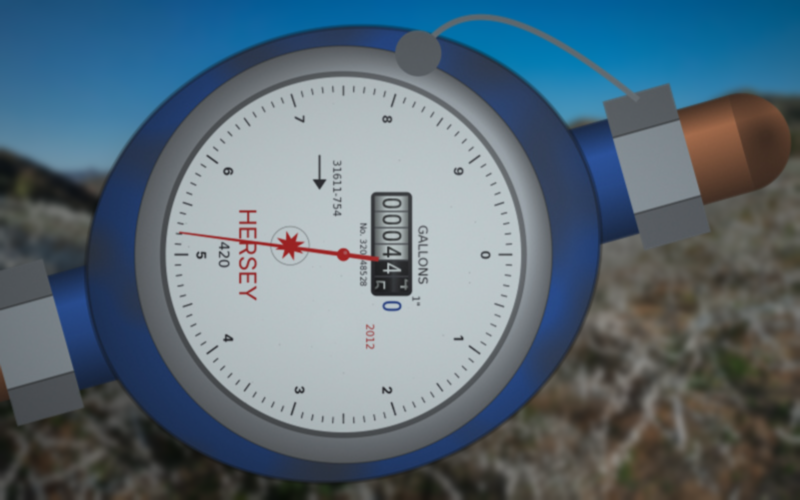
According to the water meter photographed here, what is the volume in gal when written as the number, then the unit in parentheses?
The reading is 4445.2 (gal)
